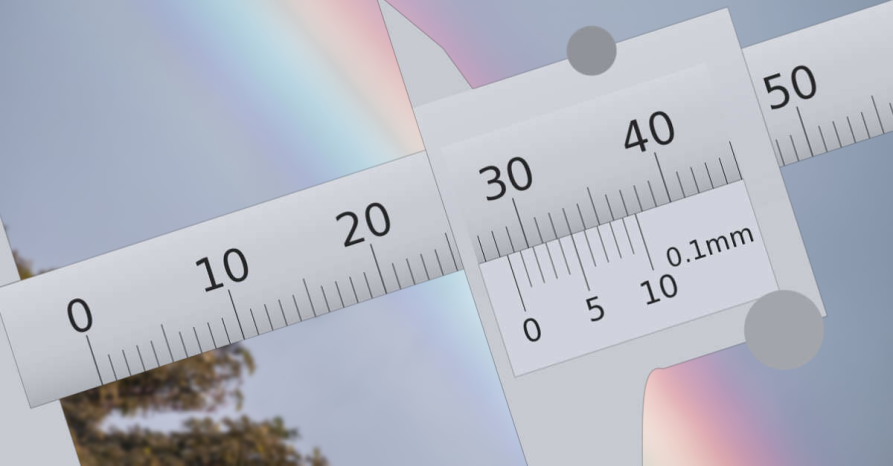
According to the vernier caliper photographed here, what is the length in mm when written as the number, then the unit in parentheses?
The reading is 28.5 (mm)
